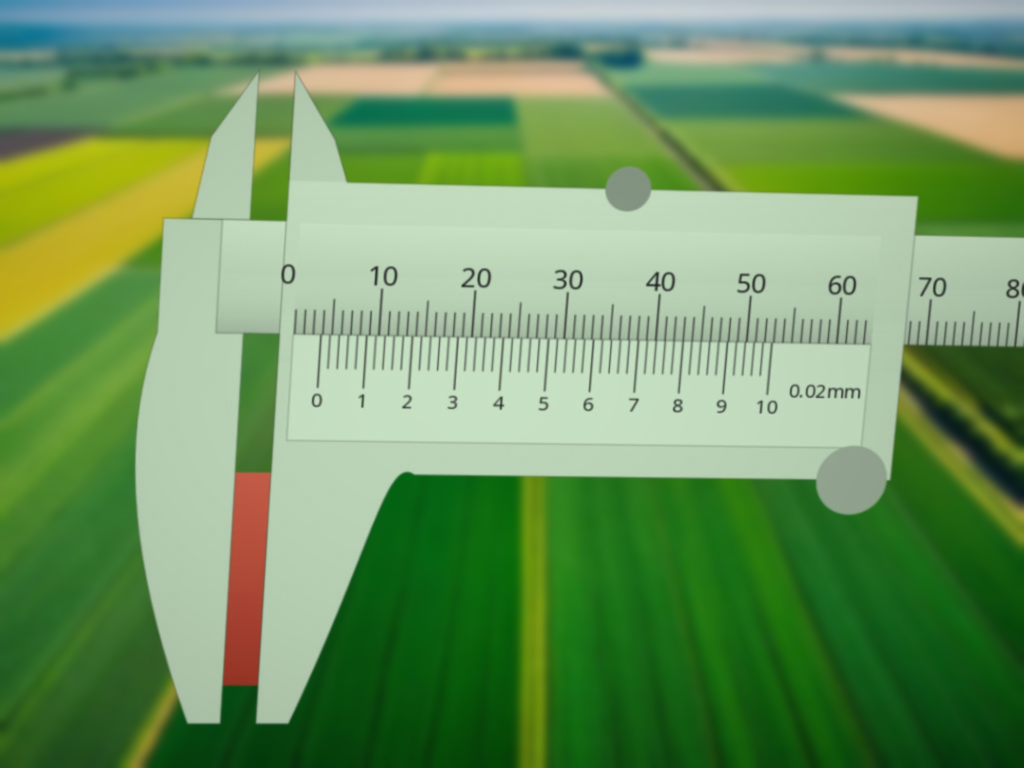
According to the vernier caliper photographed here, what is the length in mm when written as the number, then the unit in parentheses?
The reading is 3.8 (mm)
